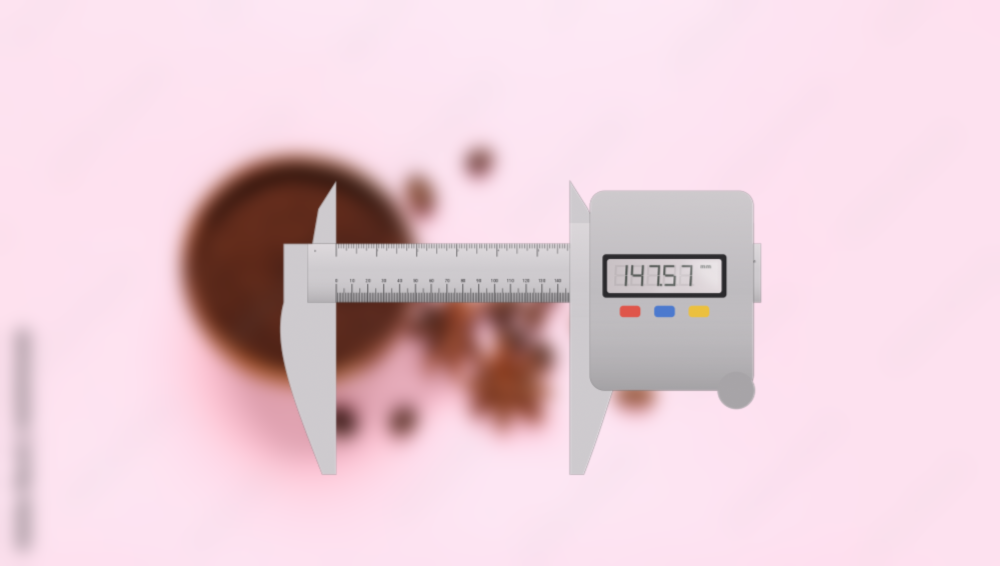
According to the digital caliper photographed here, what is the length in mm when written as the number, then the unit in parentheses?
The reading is 147.57 (mm)
